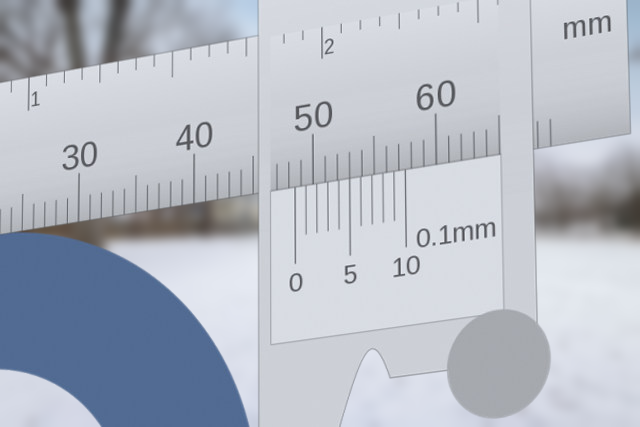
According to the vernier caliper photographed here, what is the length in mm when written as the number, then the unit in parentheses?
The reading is 48.5 (mm)
